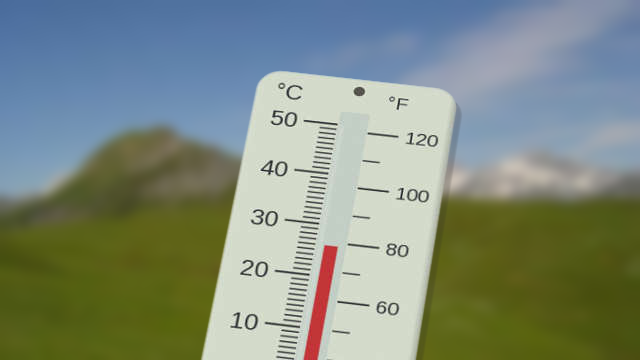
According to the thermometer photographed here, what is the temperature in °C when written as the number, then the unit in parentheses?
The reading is 26 (°C)
